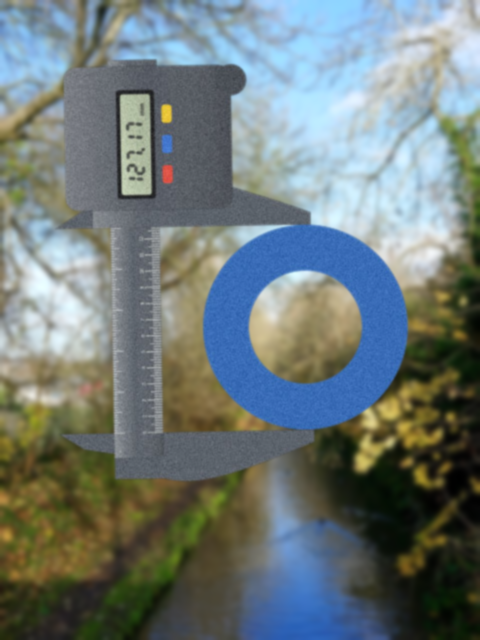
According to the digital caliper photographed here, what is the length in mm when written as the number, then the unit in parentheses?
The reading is 127.17 (mm)
